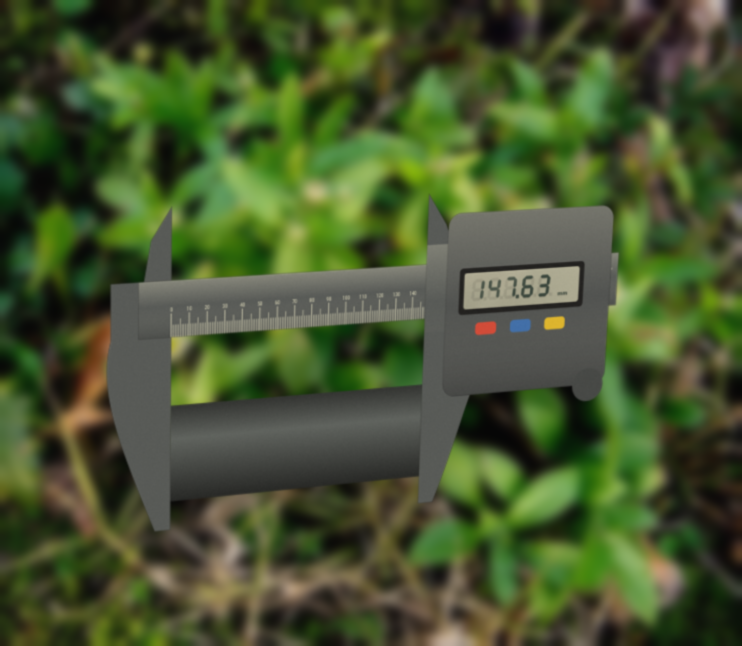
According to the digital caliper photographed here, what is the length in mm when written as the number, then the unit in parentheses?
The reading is 147.63 (mm)
